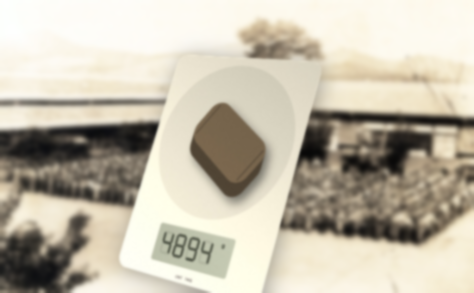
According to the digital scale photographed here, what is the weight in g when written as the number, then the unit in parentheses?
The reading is 4894 (g)
